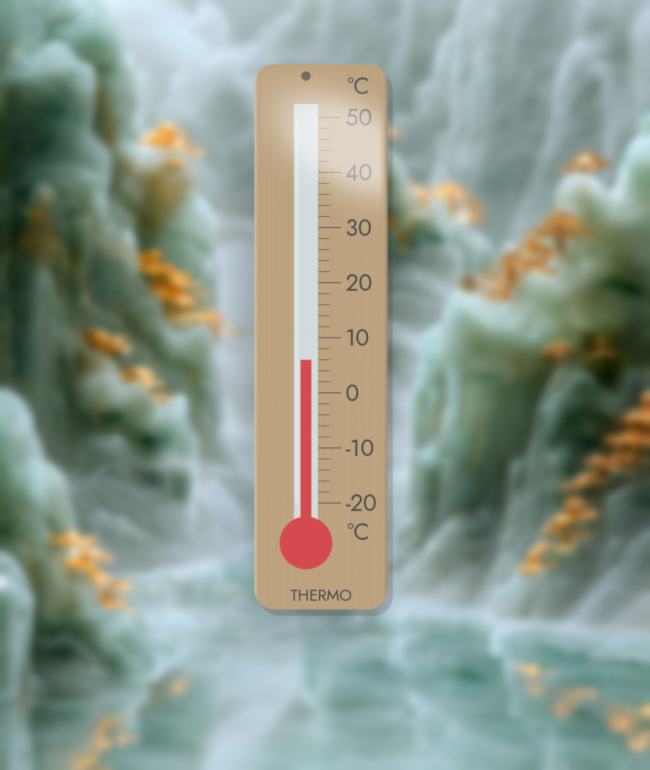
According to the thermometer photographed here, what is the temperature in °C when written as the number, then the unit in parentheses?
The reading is 6 (°C)
